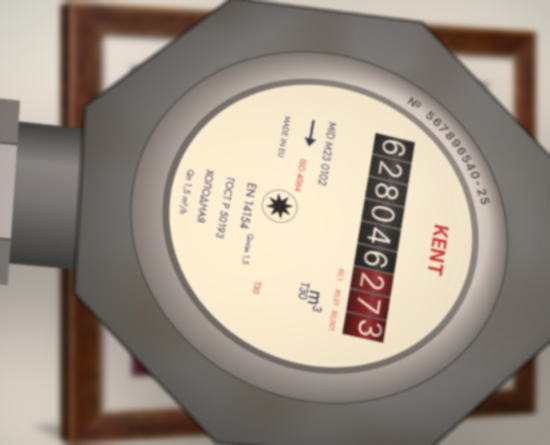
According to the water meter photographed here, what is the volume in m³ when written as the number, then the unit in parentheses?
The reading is 628046.273 (m³)
